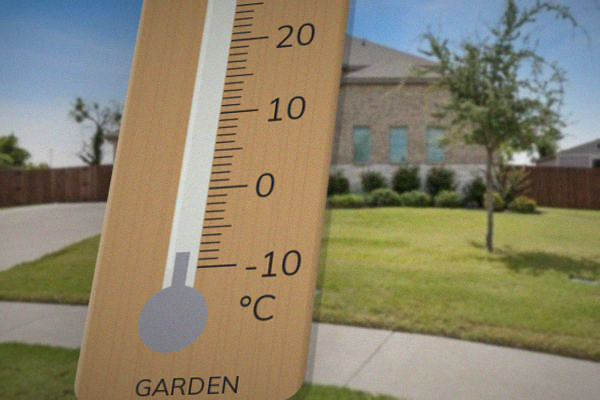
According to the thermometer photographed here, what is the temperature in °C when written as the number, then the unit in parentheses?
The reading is -8 (°C)
